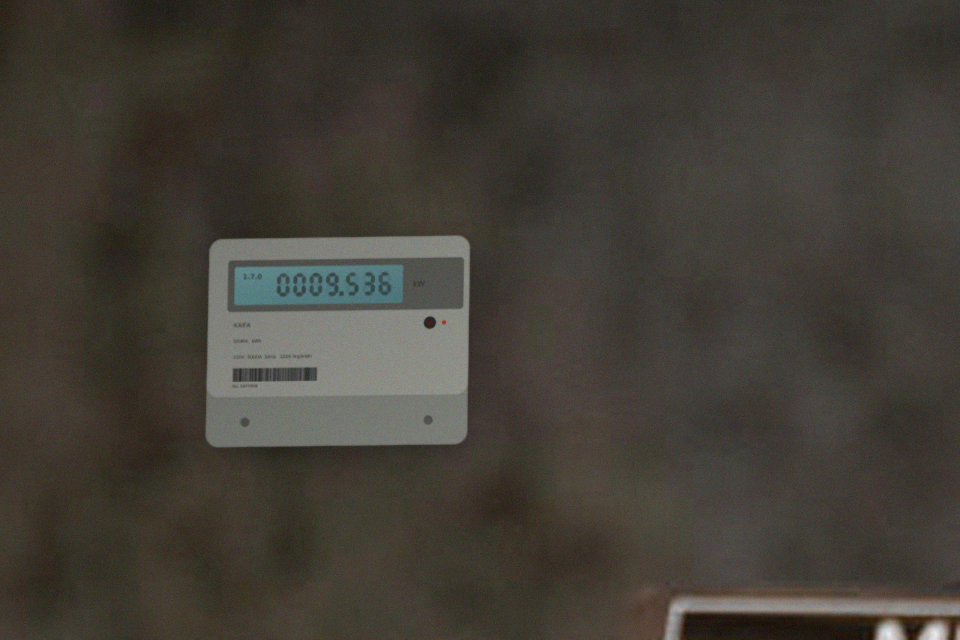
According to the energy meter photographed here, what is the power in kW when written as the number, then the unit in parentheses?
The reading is 9.536 (kW)
